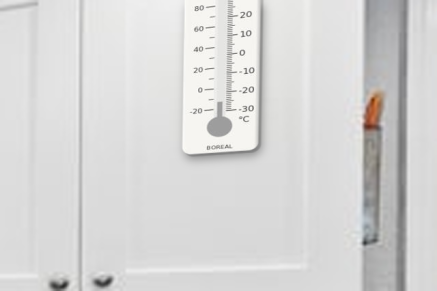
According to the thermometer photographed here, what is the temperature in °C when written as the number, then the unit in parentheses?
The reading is -25 (°C)
